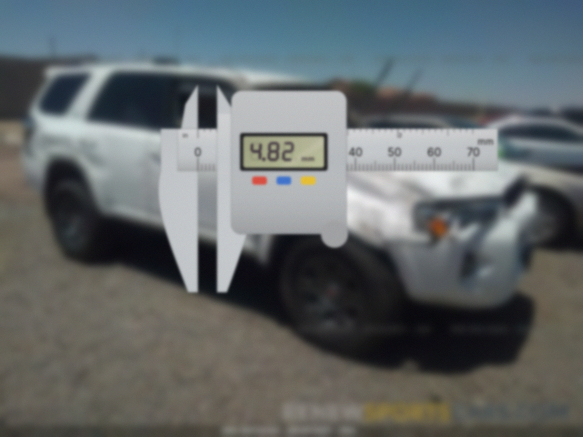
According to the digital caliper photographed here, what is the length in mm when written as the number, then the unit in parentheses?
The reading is 4.82 (mm)
